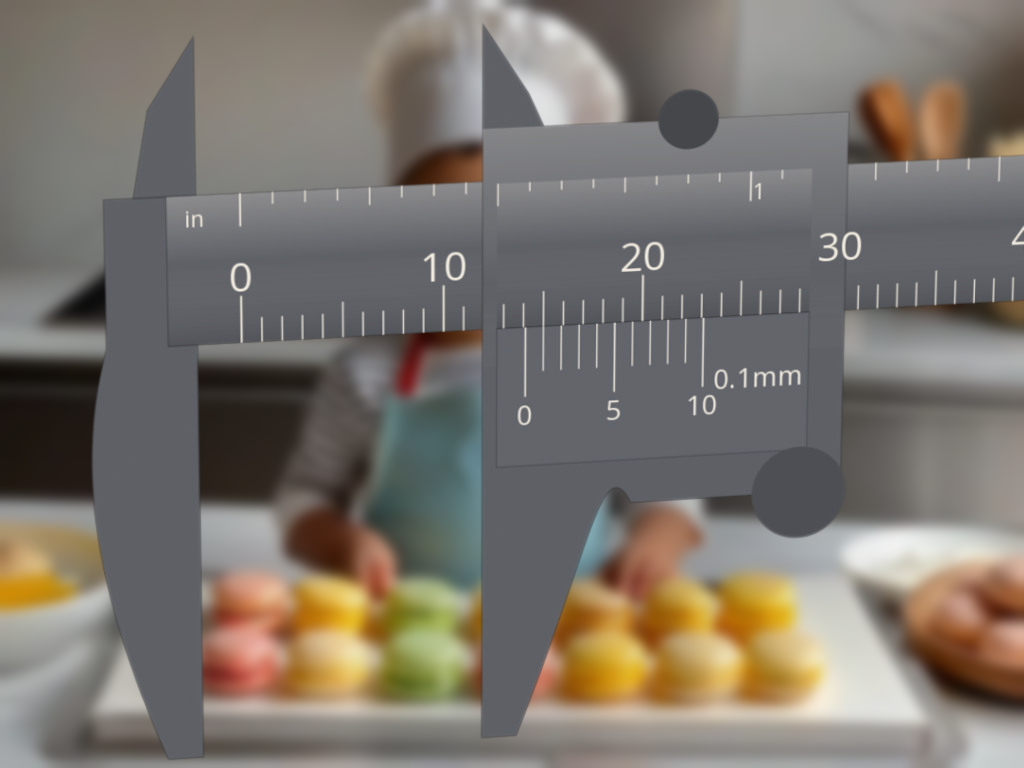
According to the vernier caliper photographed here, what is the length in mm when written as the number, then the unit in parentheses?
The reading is 14.1 (mm)
